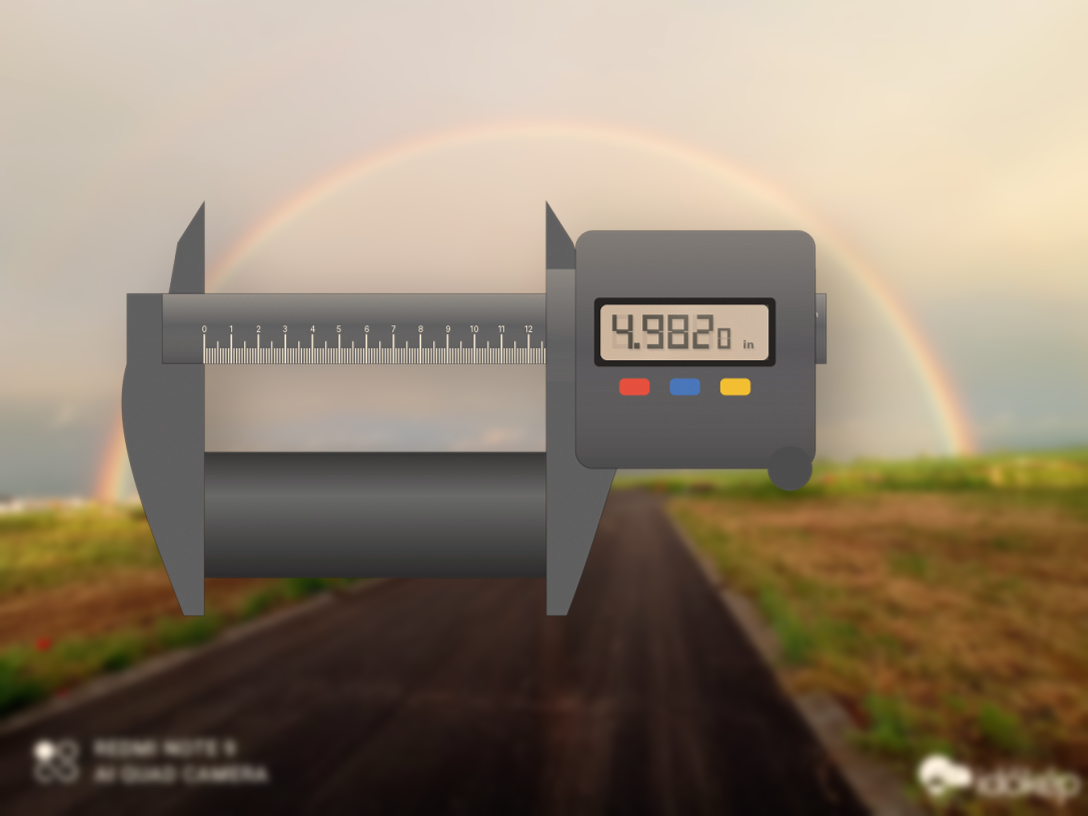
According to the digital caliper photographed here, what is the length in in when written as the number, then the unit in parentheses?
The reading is 4.9820 (in)
